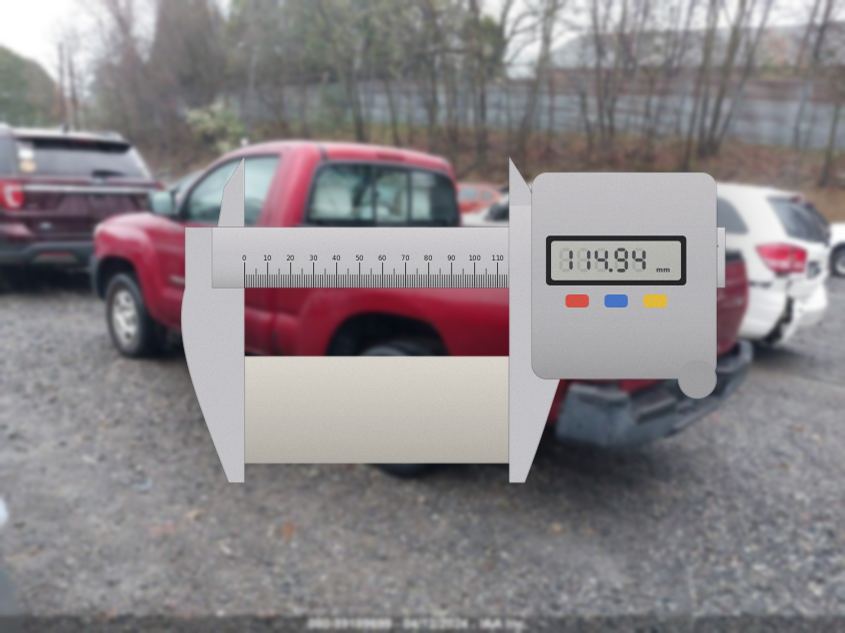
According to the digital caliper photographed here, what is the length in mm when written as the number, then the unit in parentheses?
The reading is 114.94 (mm)
